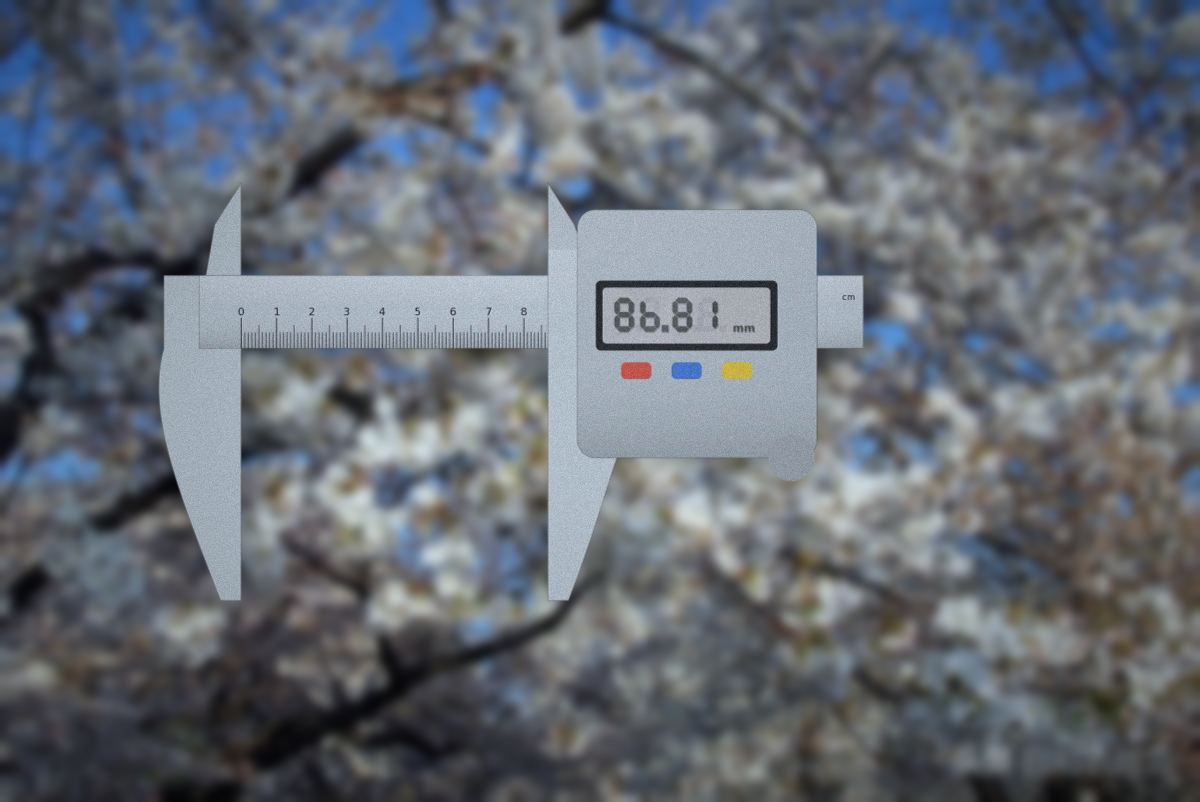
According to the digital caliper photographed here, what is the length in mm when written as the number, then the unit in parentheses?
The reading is 86.81 (mm)
